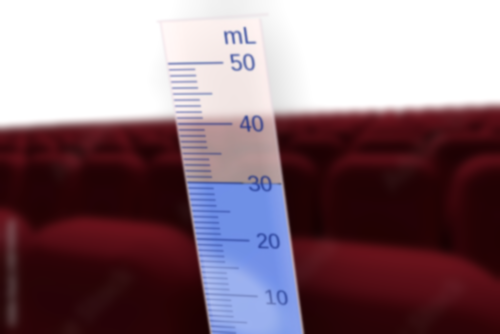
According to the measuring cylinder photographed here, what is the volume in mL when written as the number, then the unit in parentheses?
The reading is 30 (mL)
